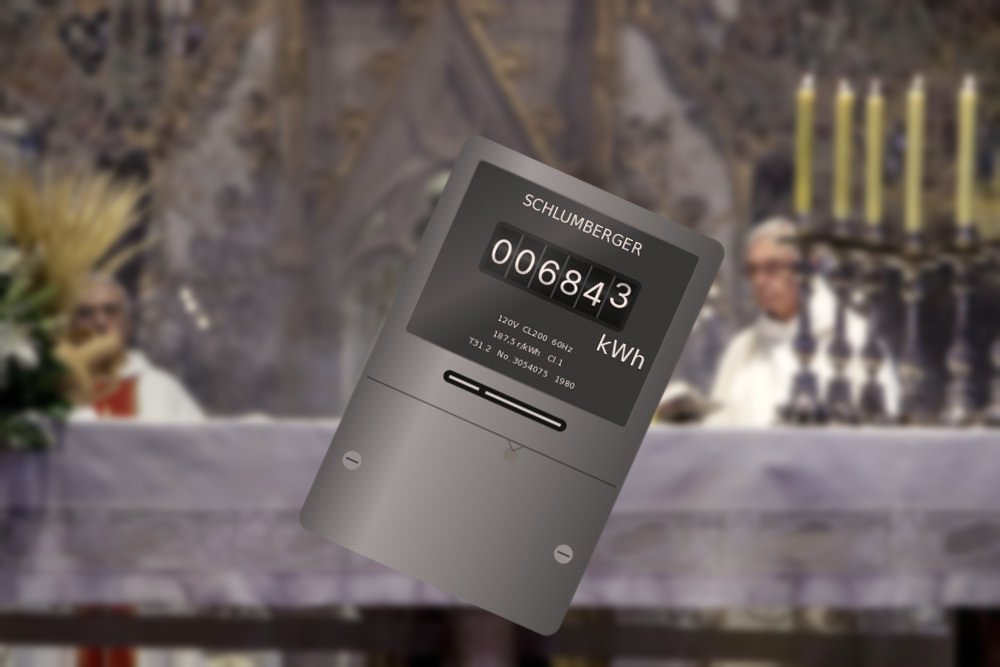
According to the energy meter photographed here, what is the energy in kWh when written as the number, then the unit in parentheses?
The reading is 6843 (kWh)
